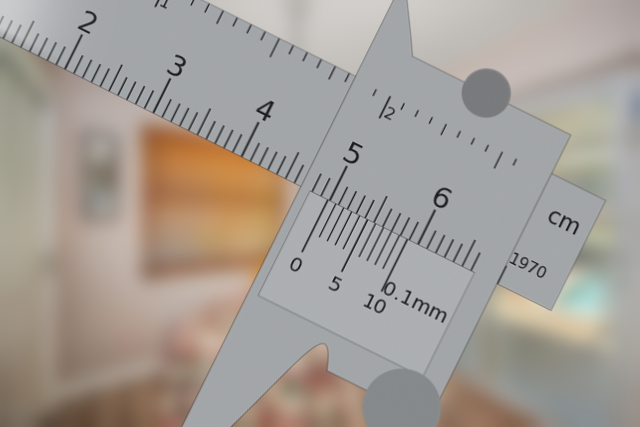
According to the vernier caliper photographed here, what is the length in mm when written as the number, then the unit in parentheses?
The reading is 49.8 (mm)
